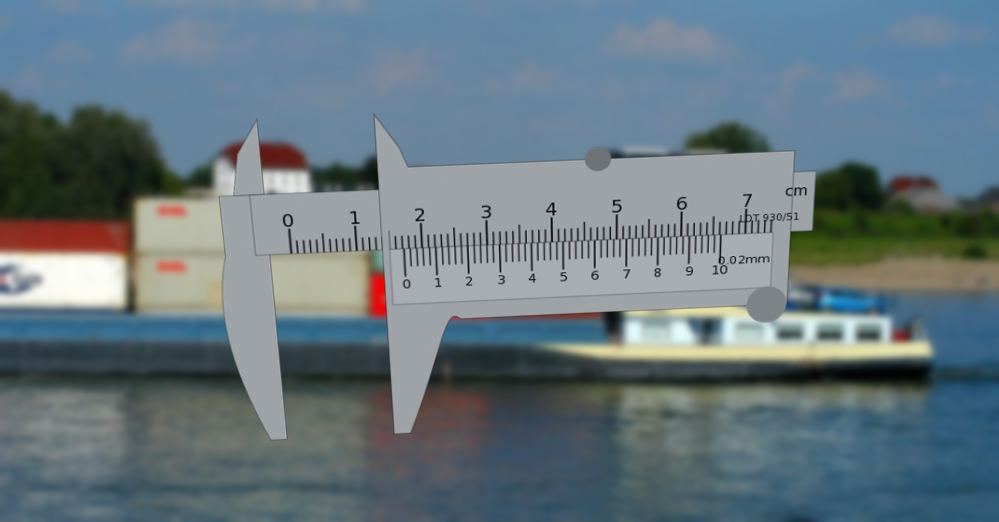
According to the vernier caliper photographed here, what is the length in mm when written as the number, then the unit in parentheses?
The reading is 17.2 (mm)
